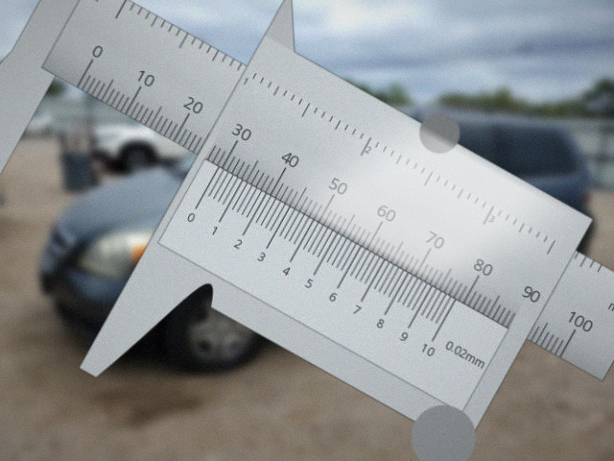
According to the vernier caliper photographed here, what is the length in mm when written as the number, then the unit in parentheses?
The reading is 29.4 (mm)
